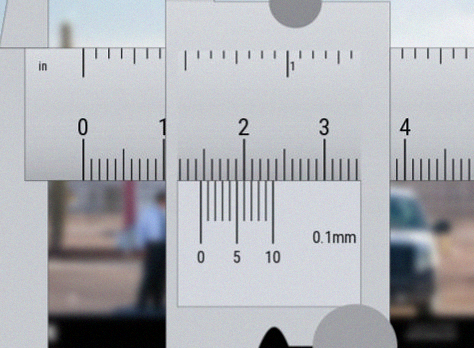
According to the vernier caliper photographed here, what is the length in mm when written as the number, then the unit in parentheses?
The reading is 14.6 (mm)
